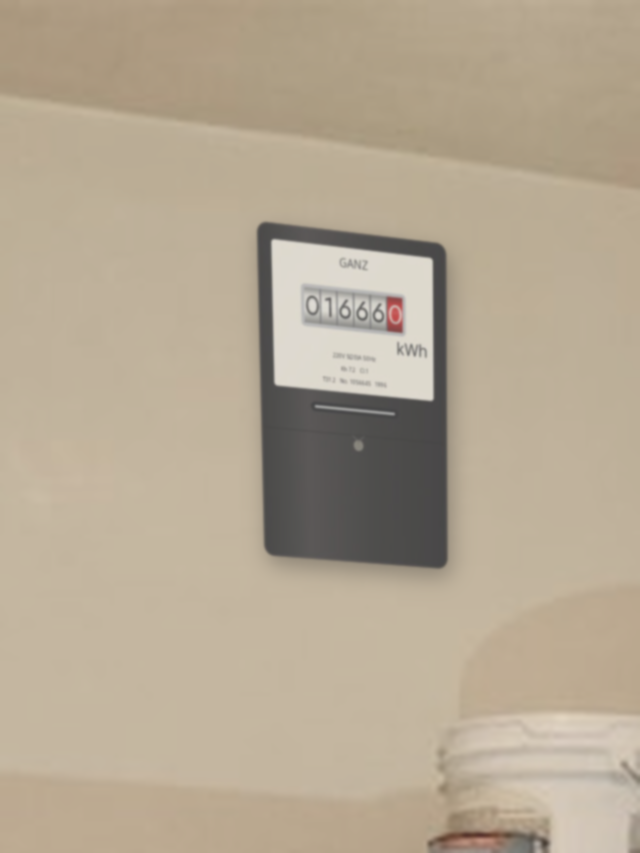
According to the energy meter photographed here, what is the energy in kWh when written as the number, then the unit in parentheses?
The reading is 1666.0 (kWh)
